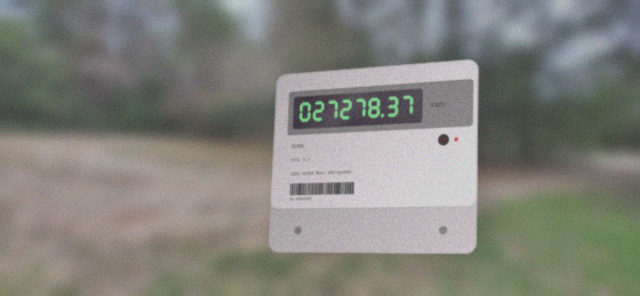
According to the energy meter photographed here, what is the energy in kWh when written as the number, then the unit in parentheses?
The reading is 27278.37 (kWh)
